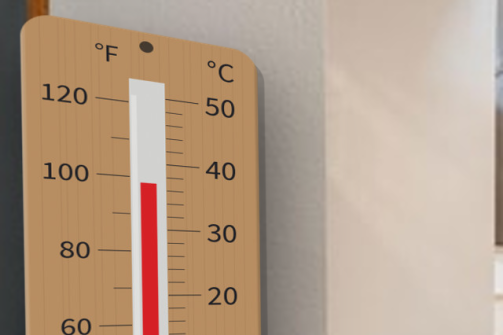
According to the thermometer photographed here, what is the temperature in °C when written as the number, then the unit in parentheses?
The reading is 37 (°C)
